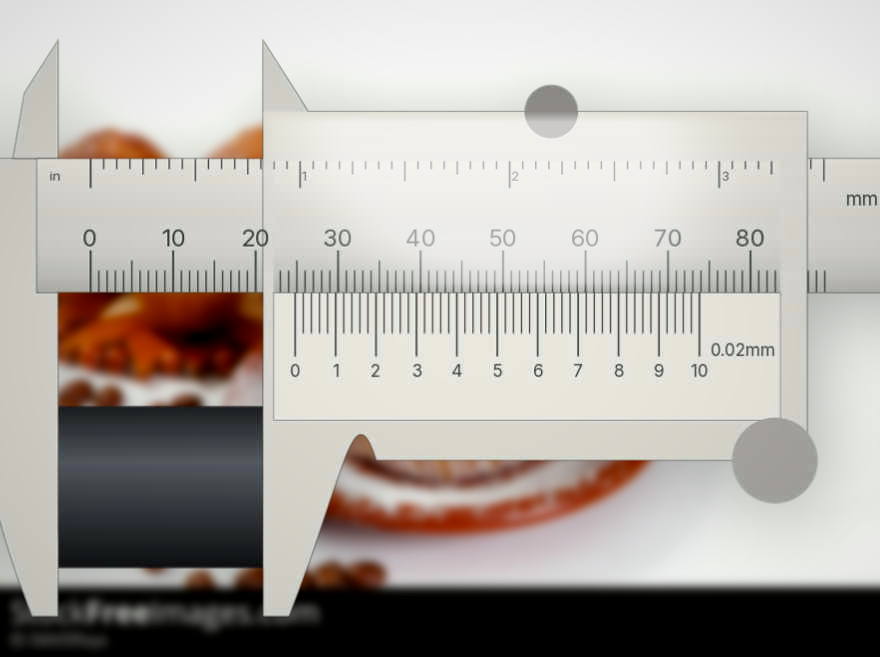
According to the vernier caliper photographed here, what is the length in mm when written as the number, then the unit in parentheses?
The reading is 24.8 (mm)
